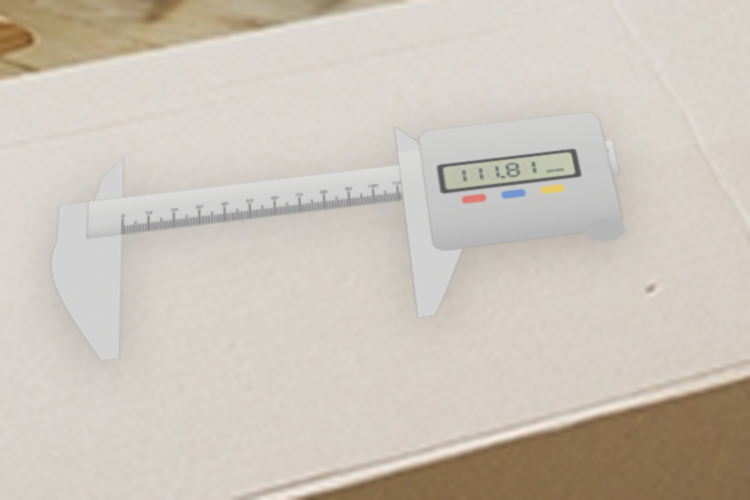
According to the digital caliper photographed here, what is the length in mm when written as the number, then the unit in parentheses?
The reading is 111.81 (mm)
